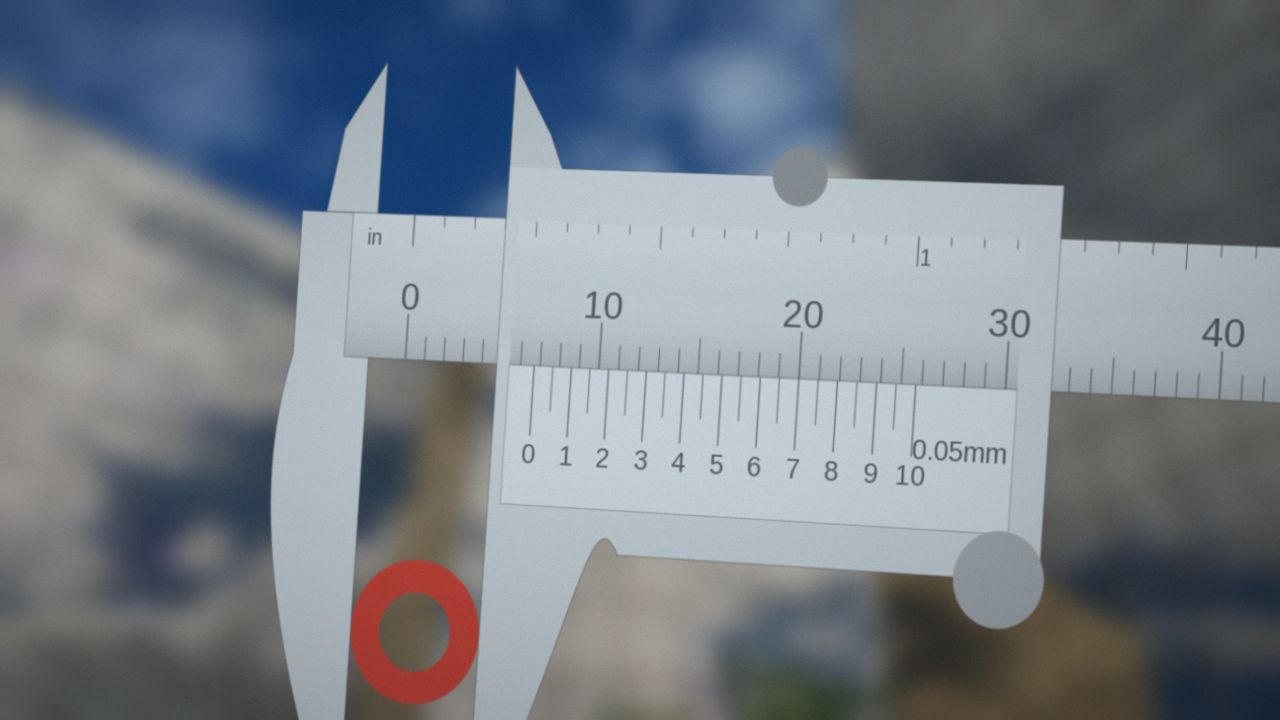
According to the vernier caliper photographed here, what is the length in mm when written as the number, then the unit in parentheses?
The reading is 6.7 (mm)
